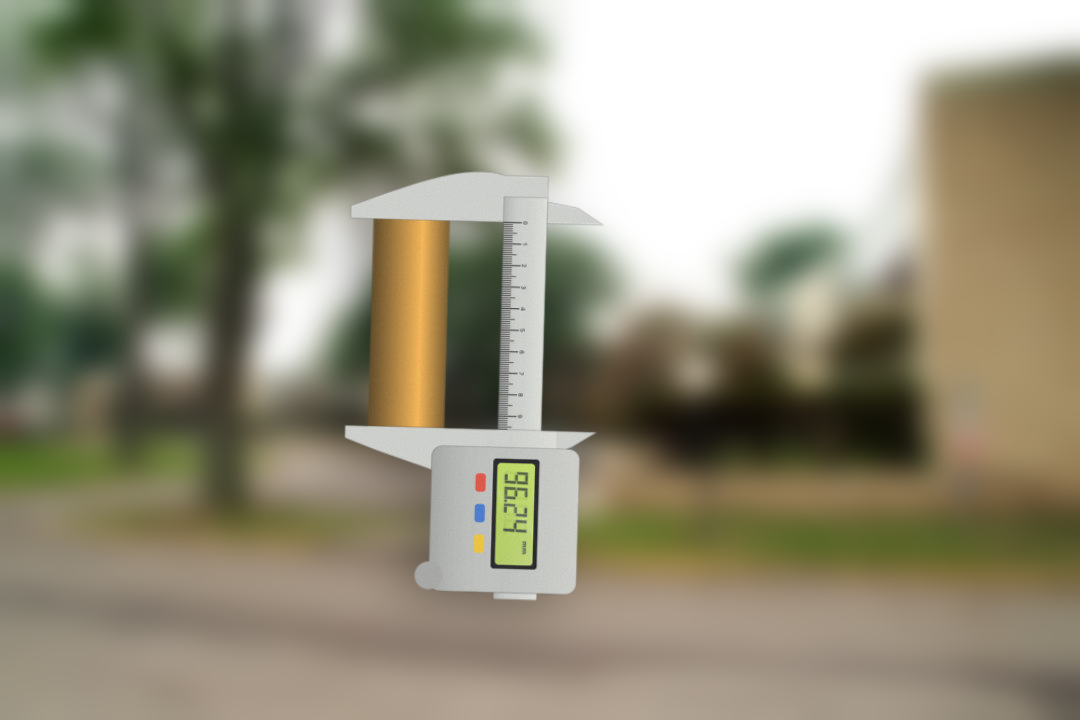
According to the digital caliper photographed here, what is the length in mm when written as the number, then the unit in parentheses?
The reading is 96.24 (mm)
